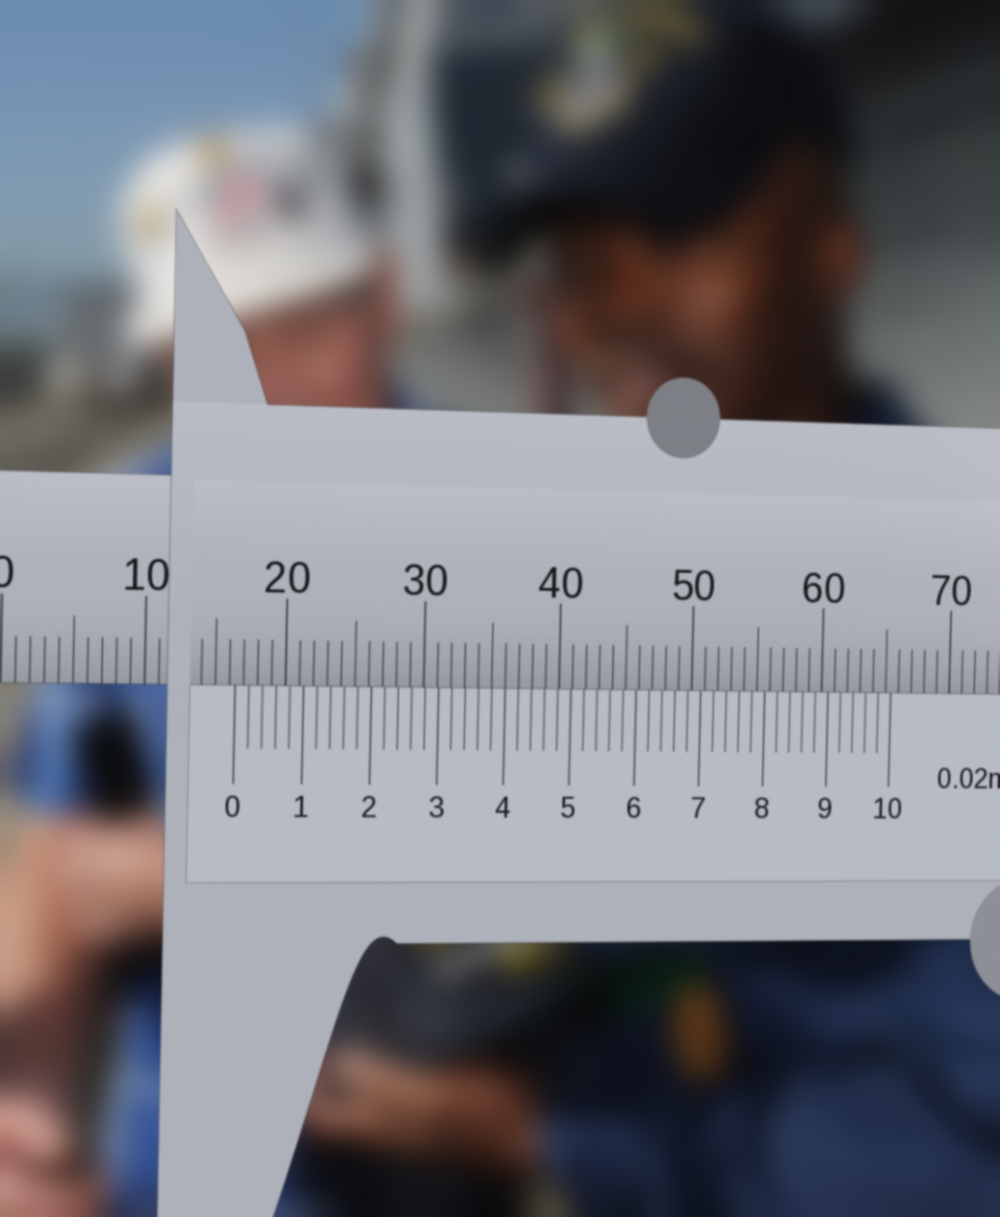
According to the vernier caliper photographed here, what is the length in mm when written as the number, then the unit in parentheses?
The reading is 16.4 (mm)
